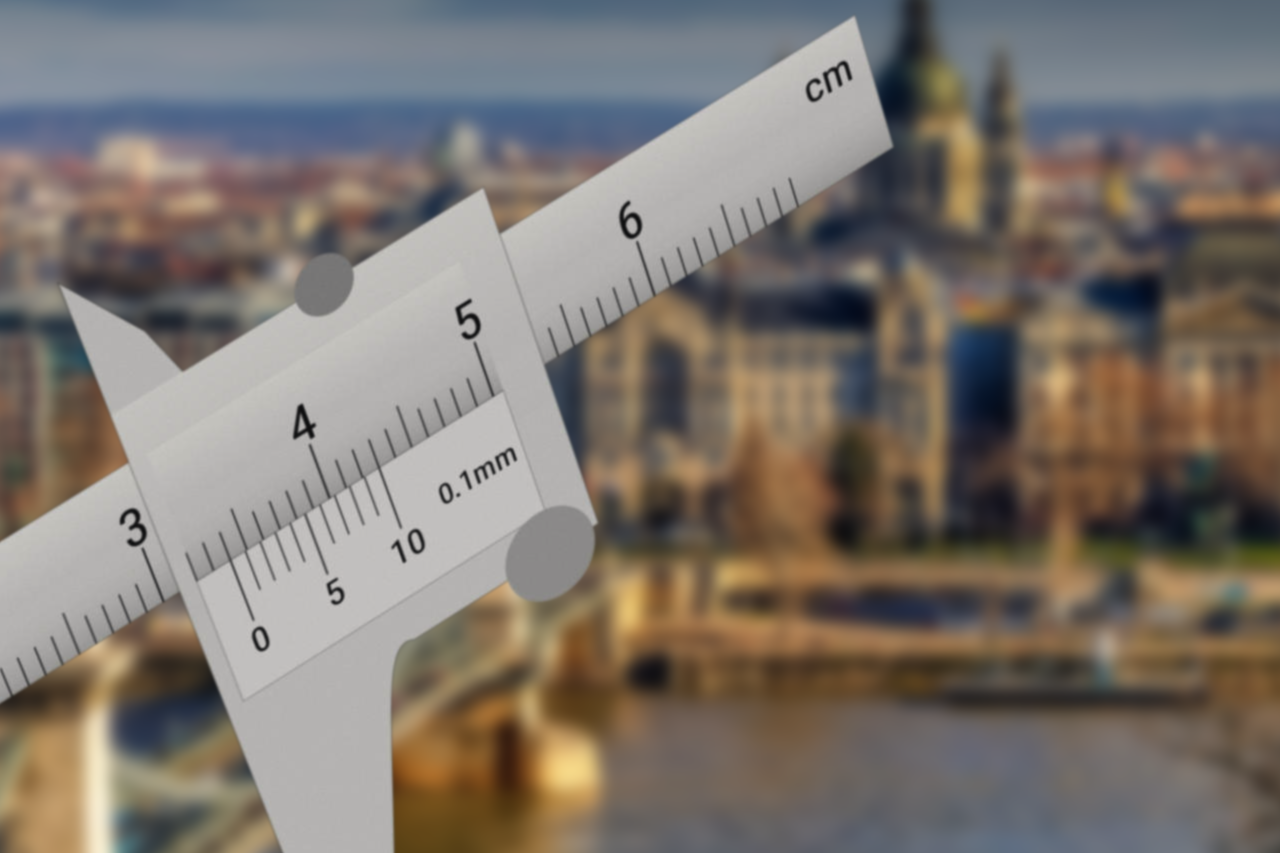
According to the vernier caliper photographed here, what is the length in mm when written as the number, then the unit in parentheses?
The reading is 34.0 (mm)
